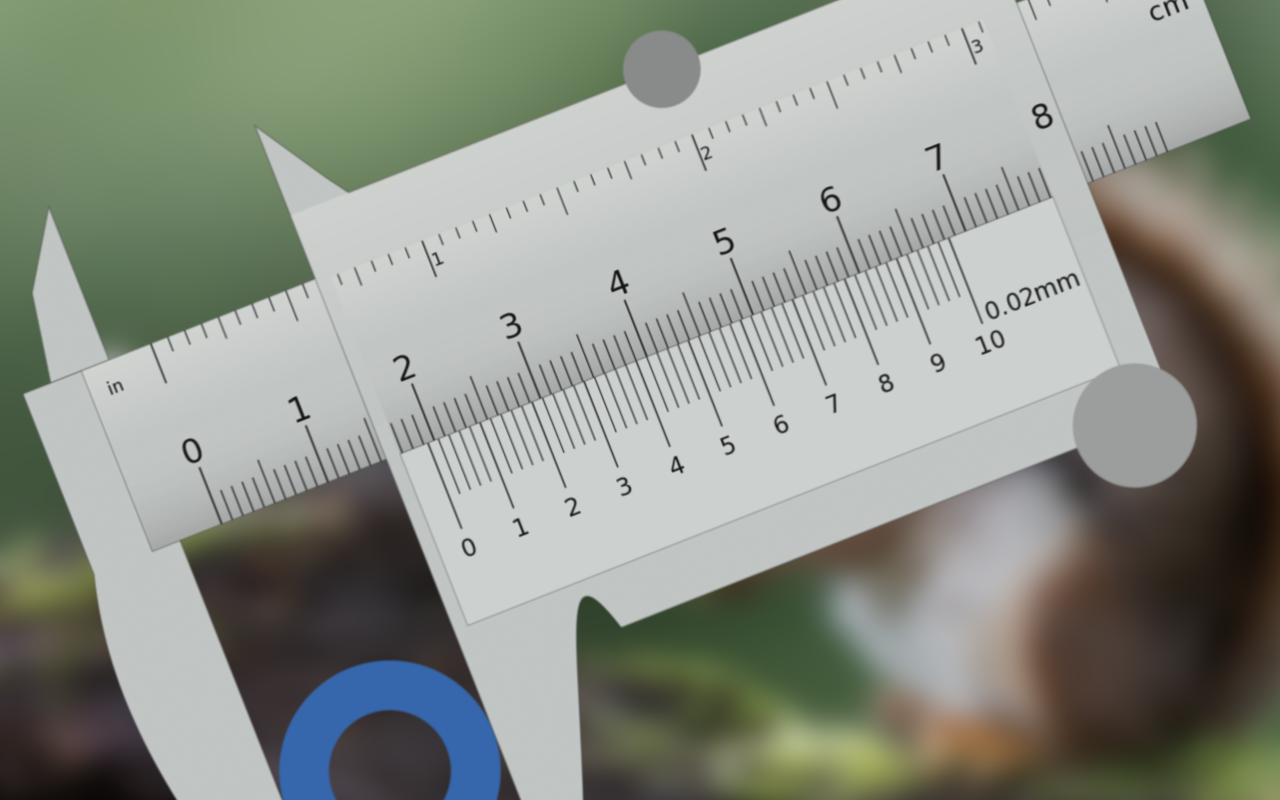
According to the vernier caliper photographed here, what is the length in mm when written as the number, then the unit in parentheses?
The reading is 19.4 (mm)
